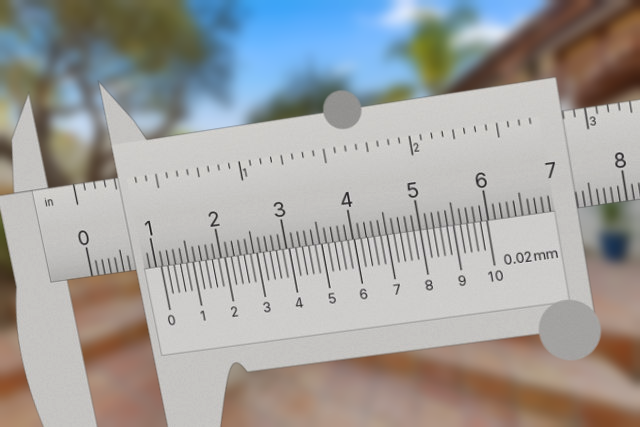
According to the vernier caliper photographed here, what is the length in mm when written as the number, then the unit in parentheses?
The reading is 10.8 (mm)
